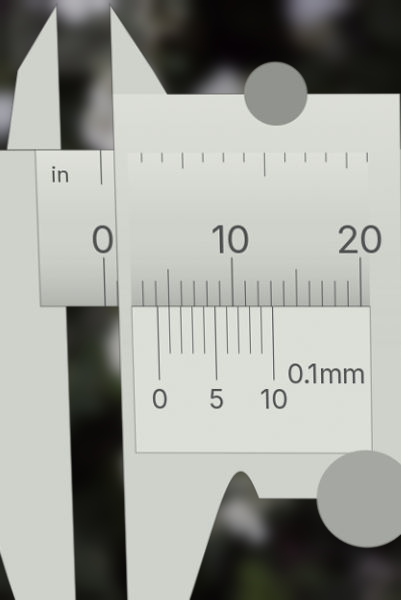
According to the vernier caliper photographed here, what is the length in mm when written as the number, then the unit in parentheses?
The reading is 4.1 (mm)
